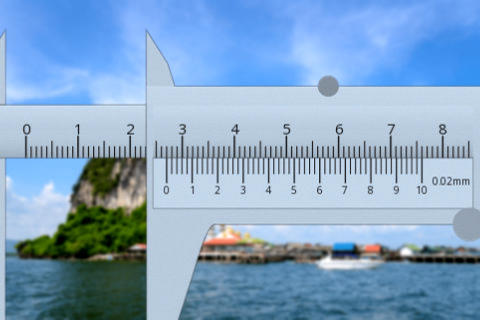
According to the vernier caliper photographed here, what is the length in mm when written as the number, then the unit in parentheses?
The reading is 27.0 (mm)
